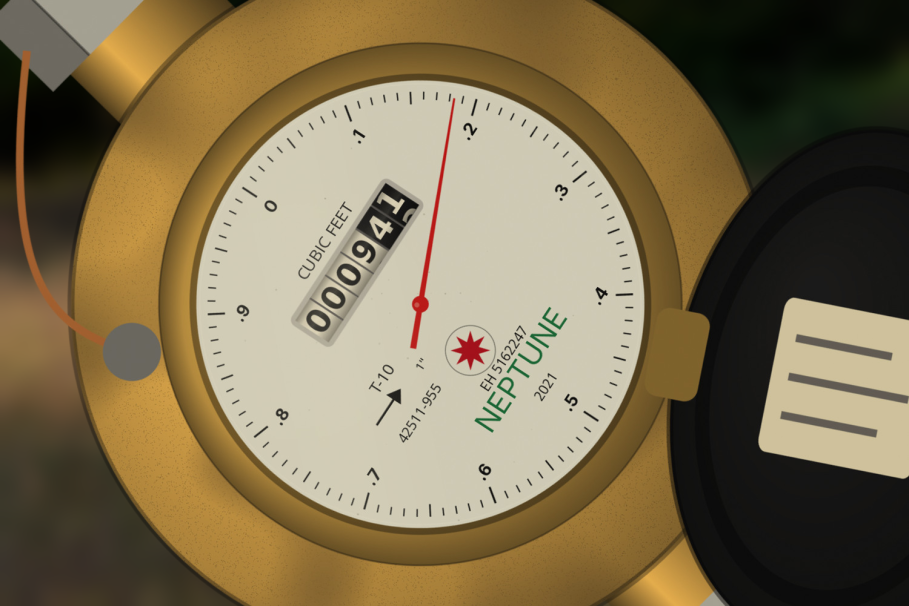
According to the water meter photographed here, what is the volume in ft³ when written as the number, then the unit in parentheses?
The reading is 941.18 (ft³)
